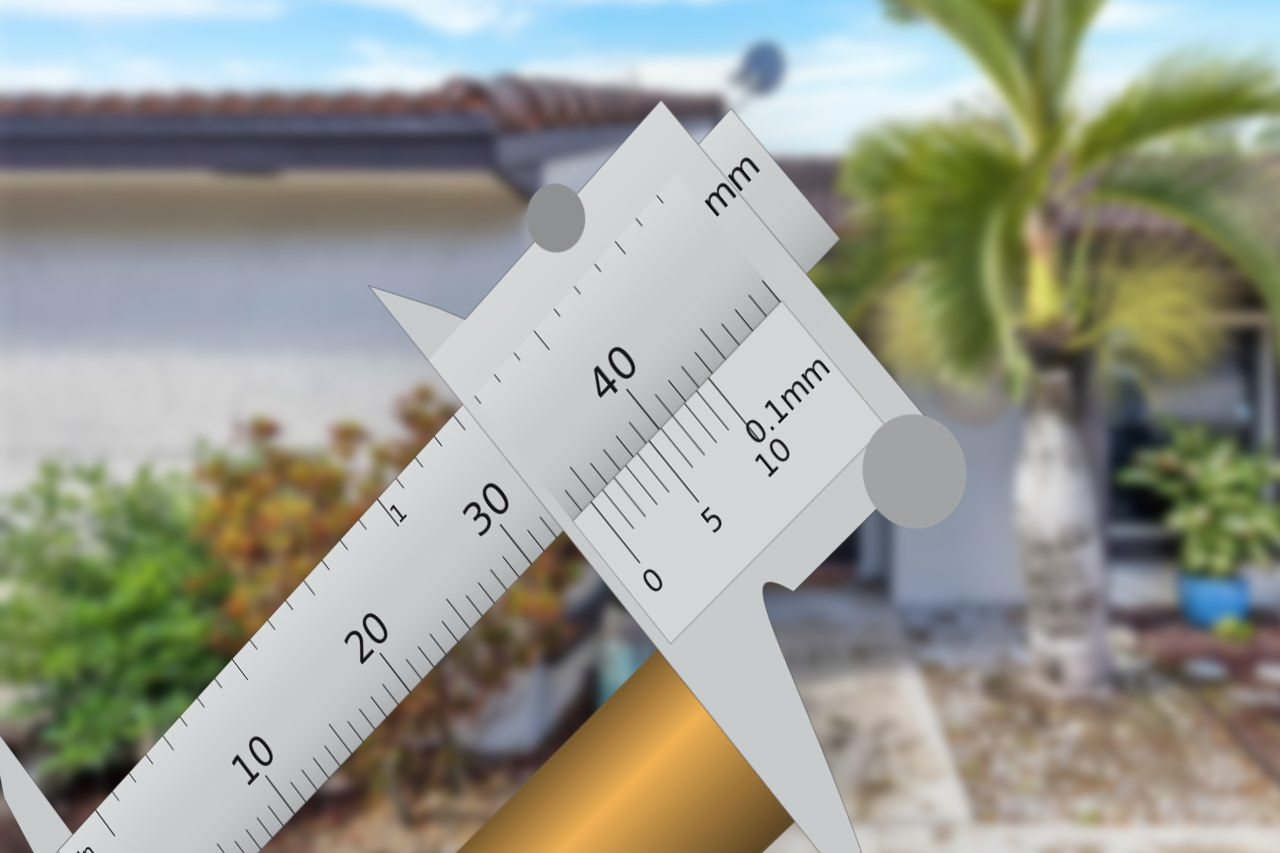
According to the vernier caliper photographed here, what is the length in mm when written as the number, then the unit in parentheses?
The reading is 34.7 (mm)
